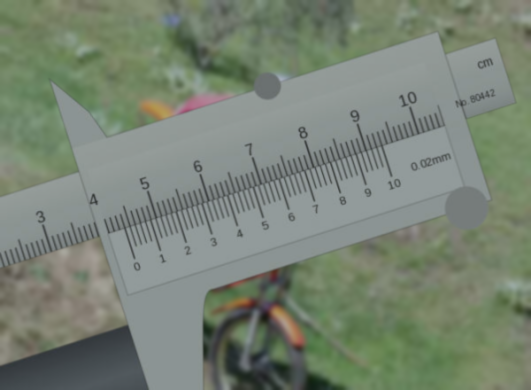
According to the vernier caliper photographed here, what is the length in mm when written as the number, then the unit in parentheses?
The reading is 44.0 (mm)
